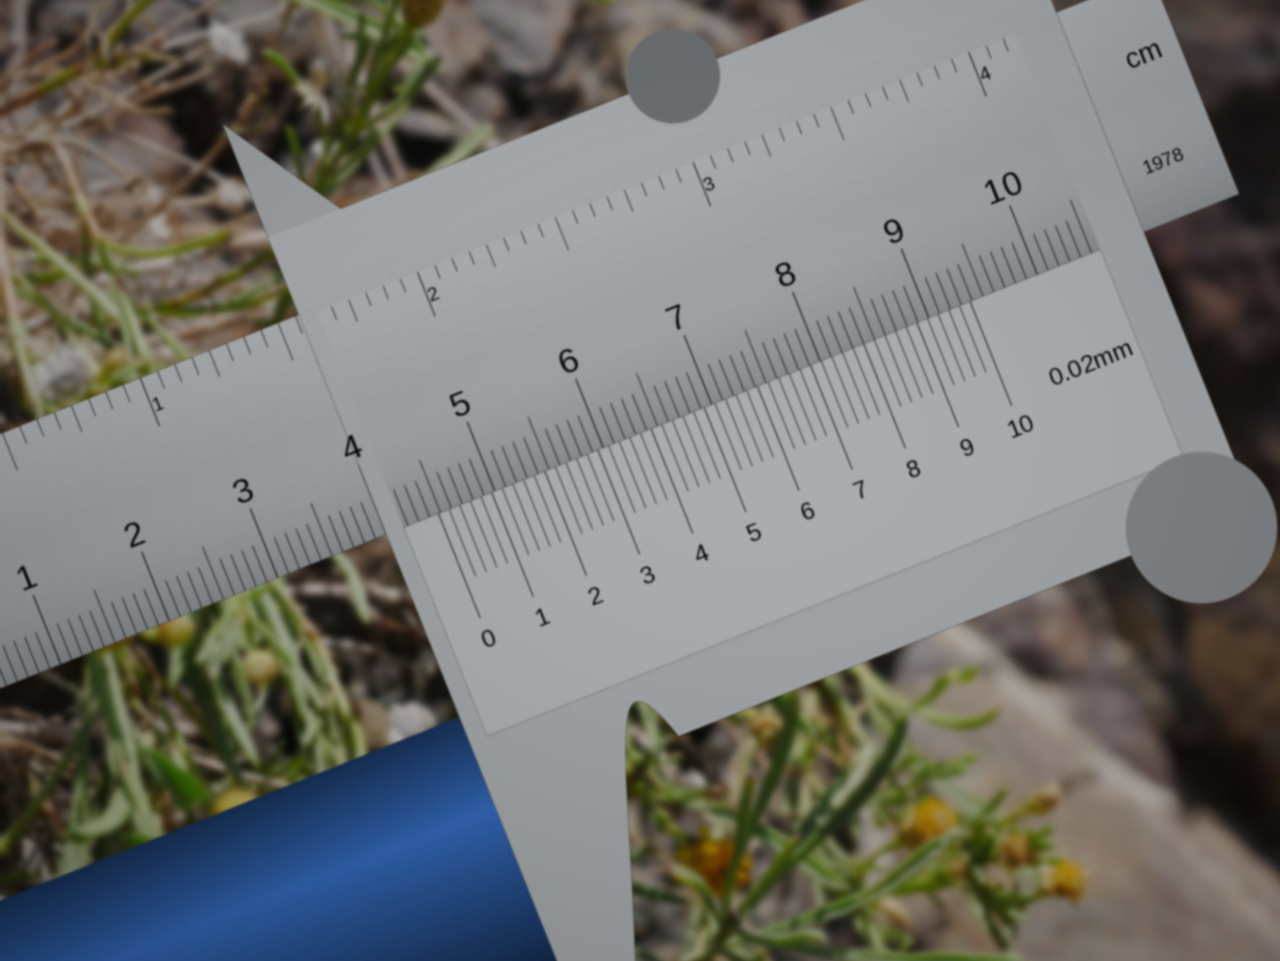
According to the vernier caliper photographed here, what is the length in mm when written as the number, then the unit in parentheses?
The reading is 44.8 (mm)
